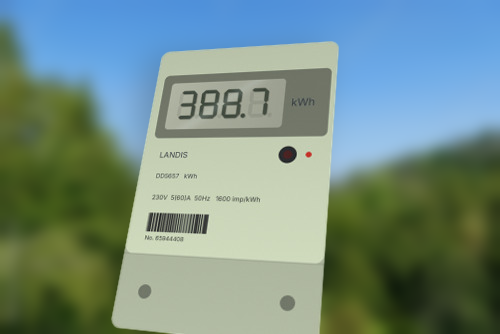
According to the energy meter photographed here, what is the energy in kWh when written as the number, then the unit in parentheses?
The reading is 388.7 (kWh)
